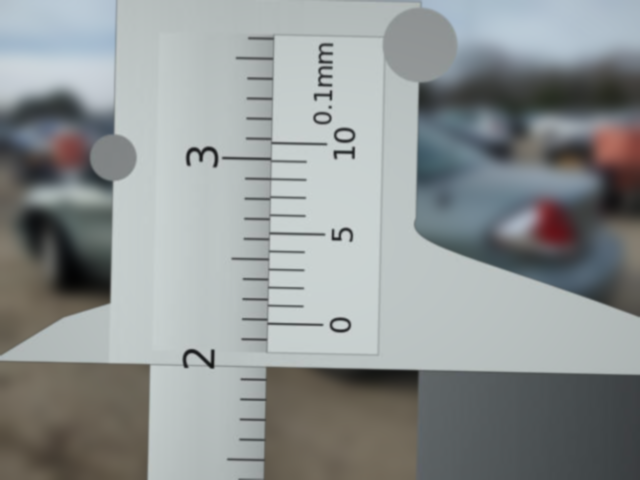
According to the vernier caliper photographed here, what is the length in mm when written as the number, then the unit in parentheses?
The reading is 21.8 (mm)
